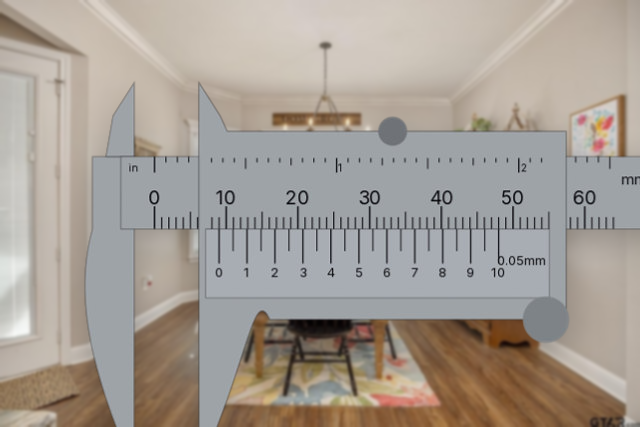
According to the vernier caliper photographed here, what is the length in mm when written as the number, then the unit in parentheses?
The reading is 9.0 (mm)
